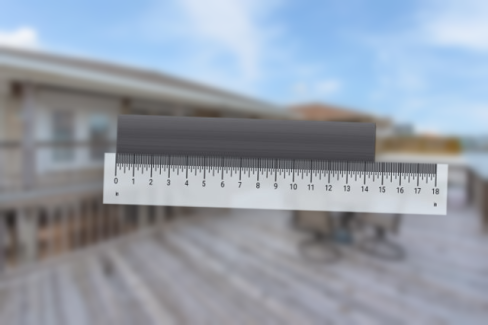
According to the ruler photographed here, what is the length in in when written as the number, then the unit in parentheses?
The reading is 14.5 (in)
